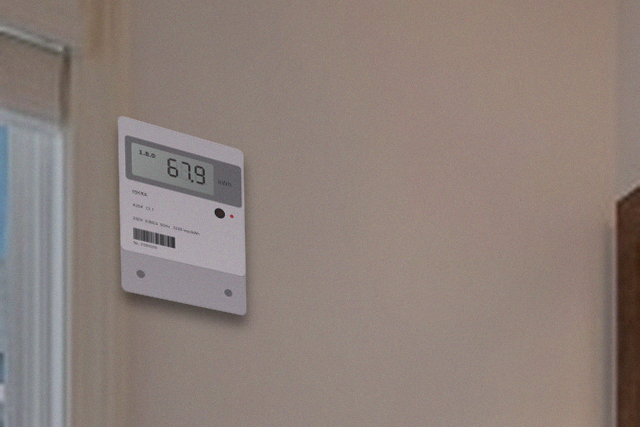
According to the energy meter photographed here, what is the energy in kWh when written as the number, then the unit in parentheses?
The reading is 67.9 (kWh)
